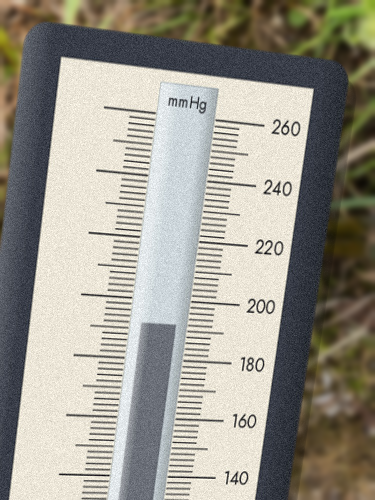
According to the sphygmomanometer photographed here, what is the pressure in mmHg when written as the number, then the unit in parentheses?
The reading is 192 (mmHg)
